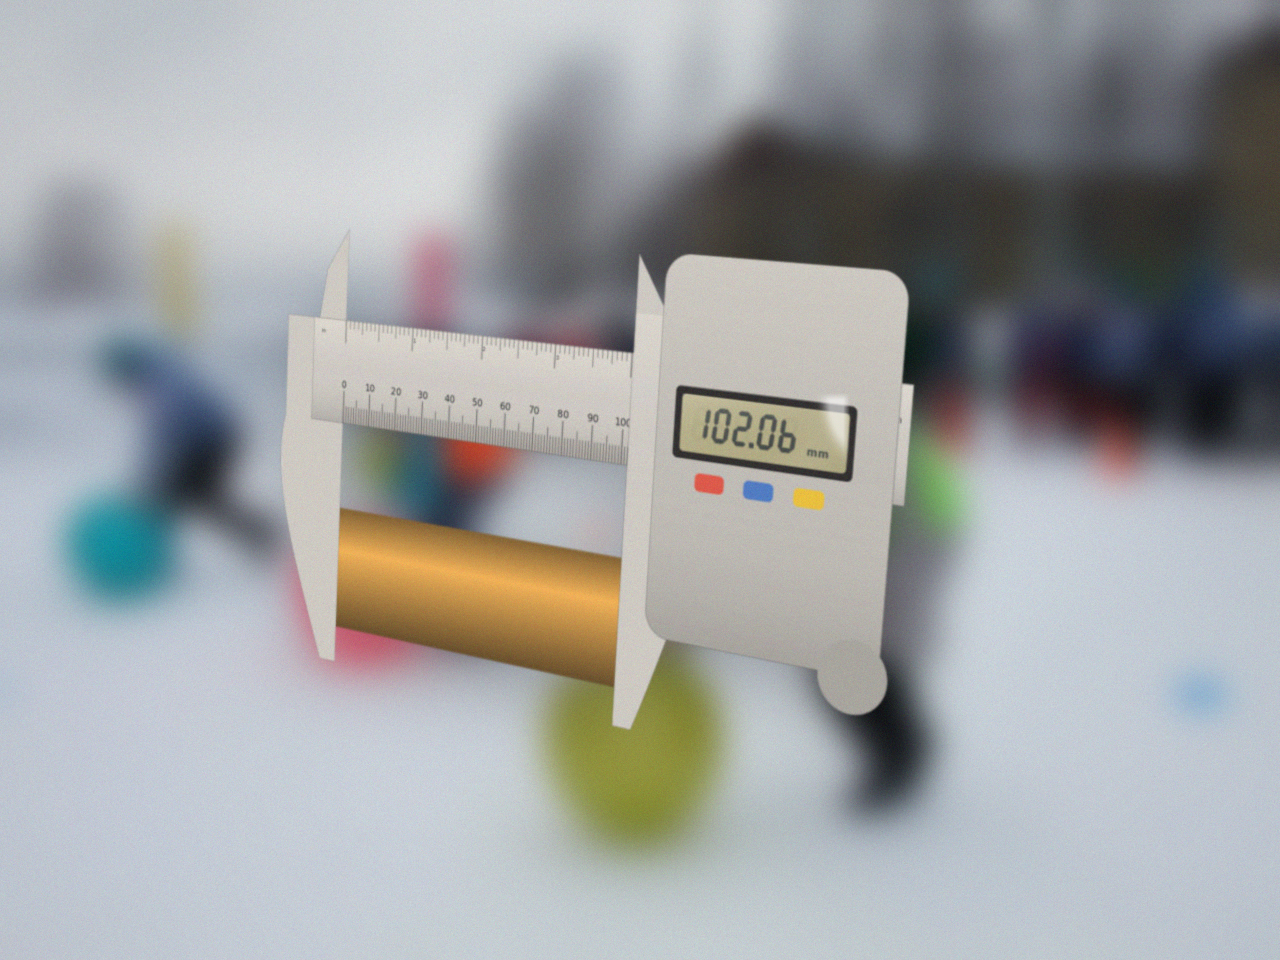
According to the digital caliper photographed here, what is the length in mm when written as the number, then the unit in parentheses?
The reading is 102.06 (mm)
